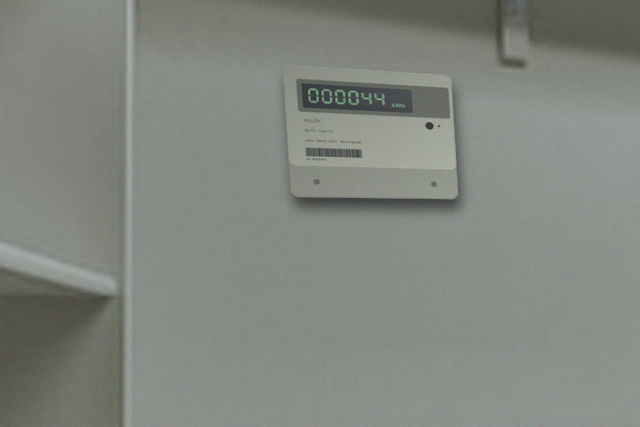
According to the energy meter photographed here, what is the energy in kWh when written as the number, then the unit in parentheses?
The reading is 44 (kWh)
